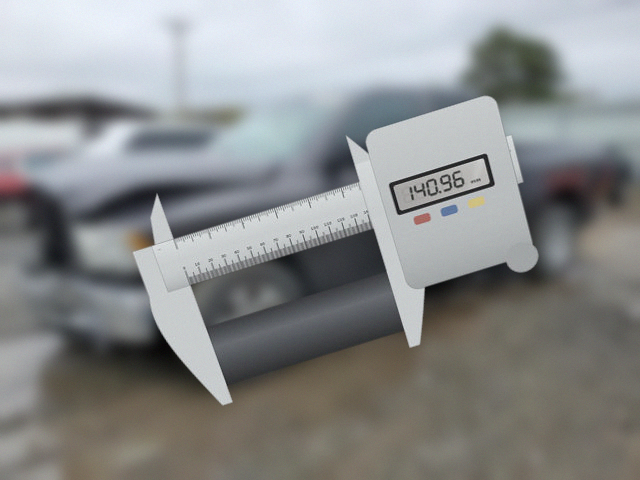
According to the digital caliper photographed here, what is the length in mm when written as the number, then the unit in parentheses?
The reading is 140.96 (mm)
